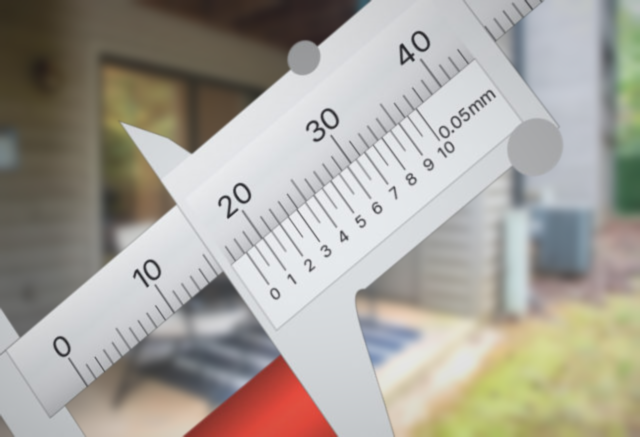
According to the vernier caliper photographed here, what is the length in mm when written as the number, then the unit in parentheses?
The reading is 18.2 (mm)
